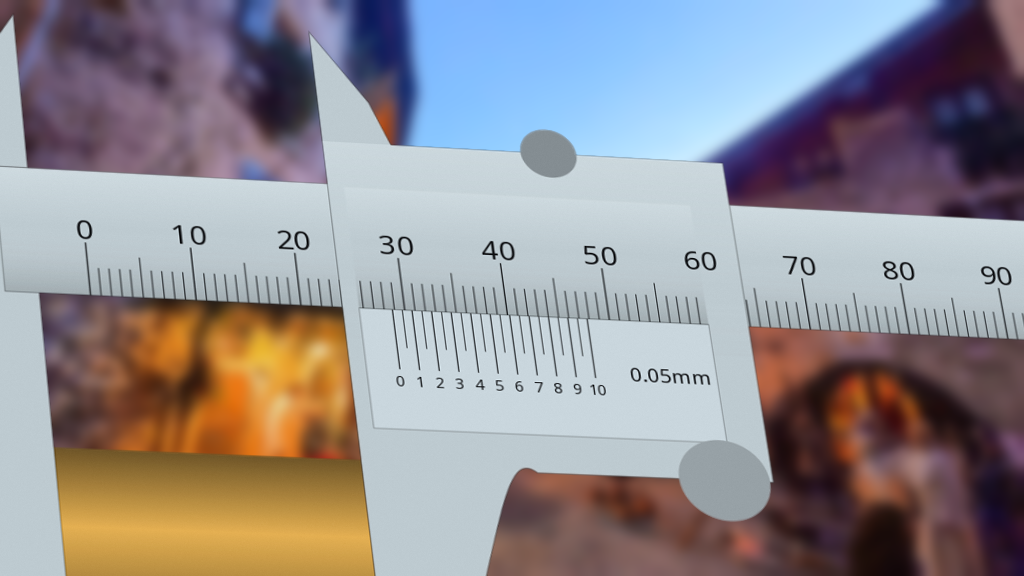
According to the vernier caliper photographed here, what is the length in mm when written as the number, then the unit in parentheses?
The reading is 28.8 (mm)
